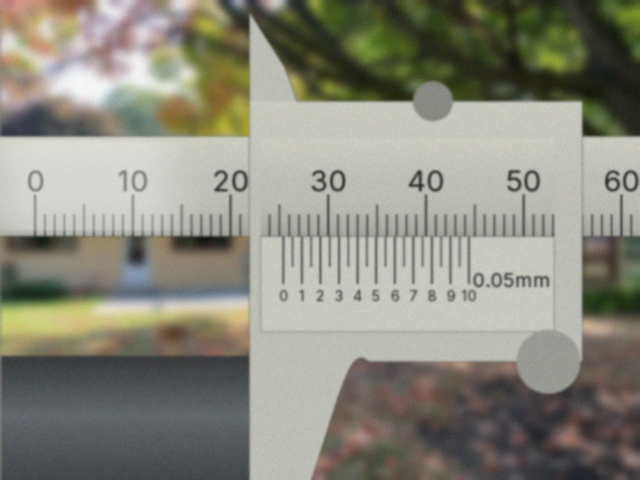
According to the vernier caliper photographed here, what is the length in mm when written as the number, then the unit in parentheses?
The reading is 25.4 (mm)
